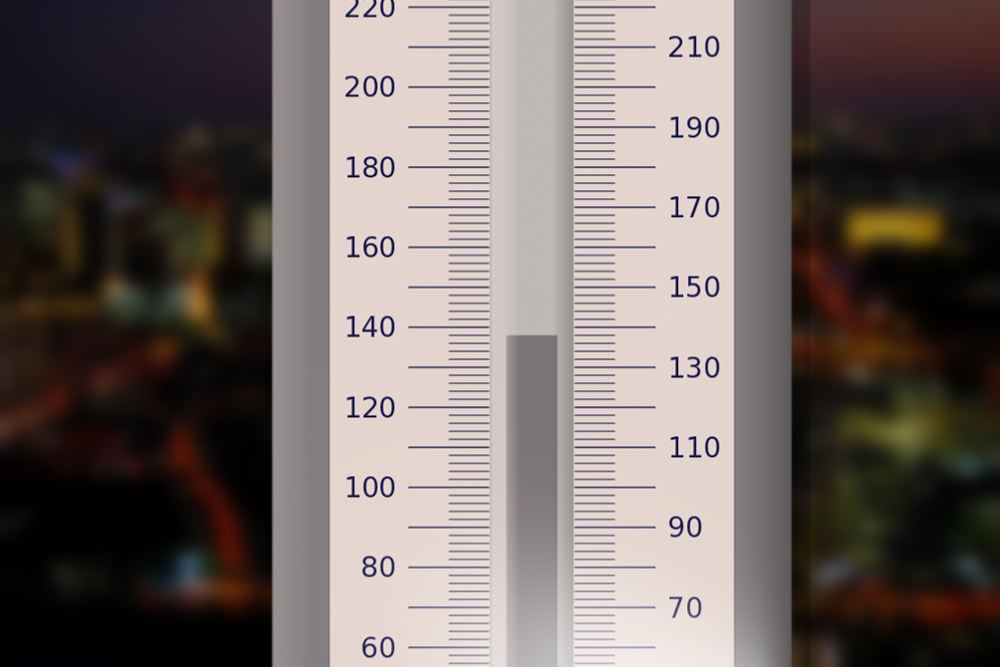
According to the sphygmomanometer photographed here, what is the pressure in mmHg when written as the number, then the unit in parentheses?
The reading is 138 (mmHg)
